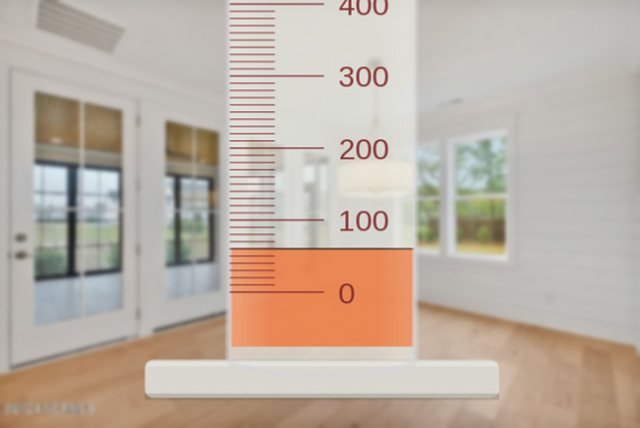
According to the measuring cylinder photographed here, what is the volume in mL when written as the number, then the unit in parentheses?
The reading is 60 (mL)
